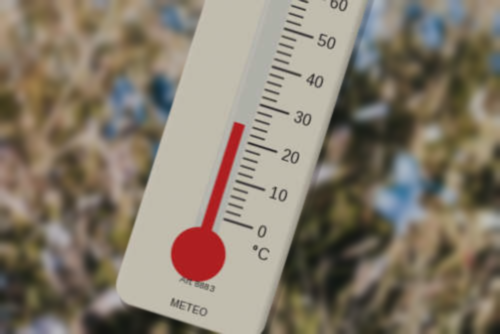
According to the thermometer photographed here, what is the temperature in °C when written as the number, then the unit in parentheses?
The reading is 24 (°C)
